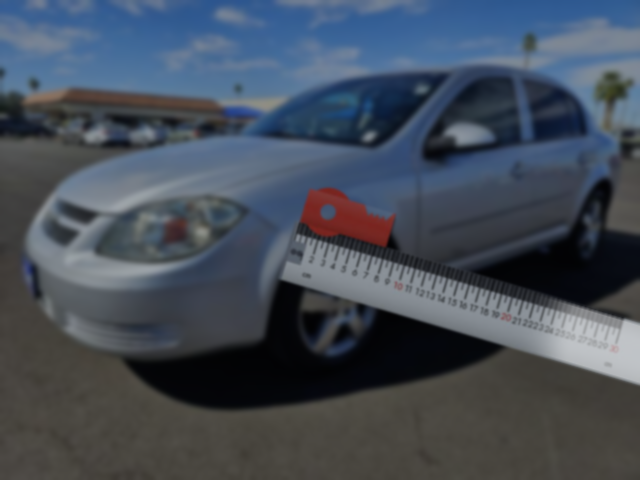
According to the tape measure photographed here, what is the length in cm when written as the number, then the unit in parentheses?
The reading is 8 (cm)
